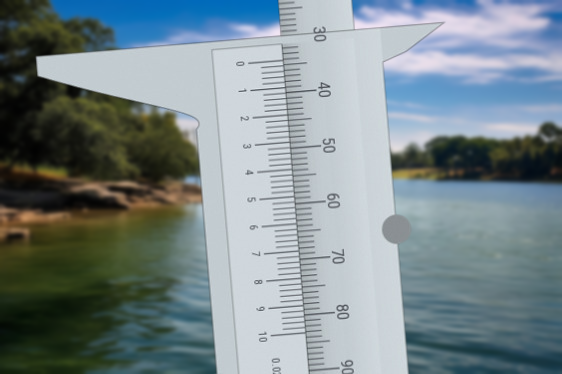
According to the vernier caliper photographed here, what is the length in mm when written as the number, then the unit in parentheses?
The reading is 34.2 (mm)
